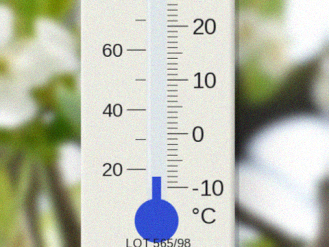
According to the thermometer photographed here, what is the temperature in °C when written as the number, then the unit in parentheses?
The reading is -8 (°C)
